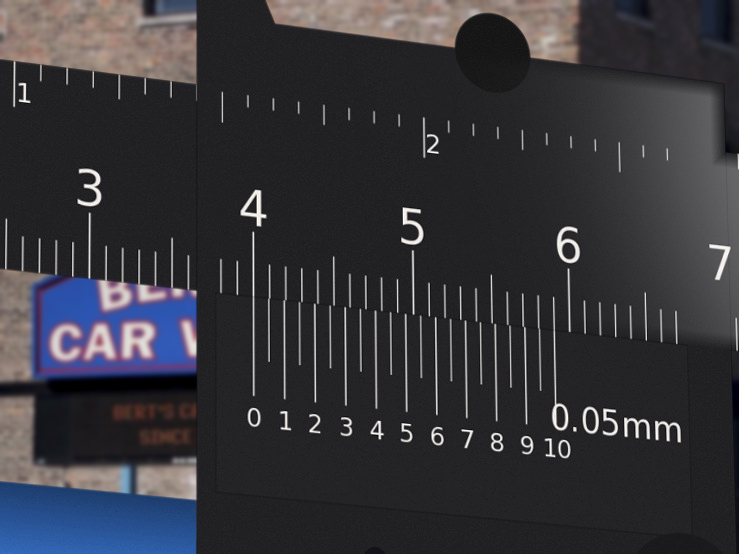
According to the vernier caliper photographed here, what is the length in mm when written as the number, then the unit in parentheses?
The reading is 40.0 (mm)
